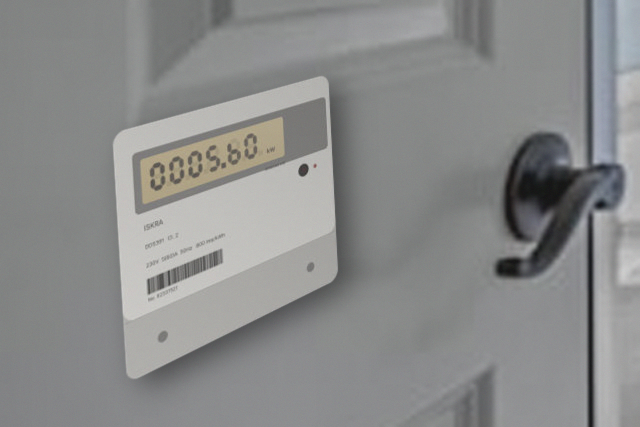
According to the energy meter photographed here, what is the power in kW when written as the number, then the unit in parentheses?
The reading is 5.60 (kW)
